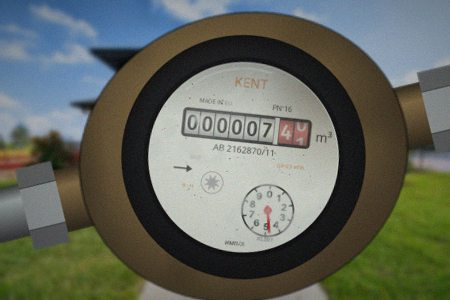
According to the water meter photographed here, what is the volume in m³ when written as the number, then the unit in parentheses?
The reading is 7.404 (m³)
